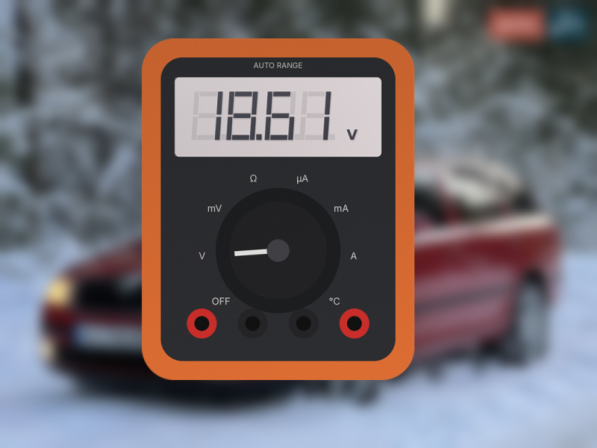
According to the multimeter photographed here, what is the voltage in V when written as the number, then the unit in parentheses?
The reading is 18.61 (V)
